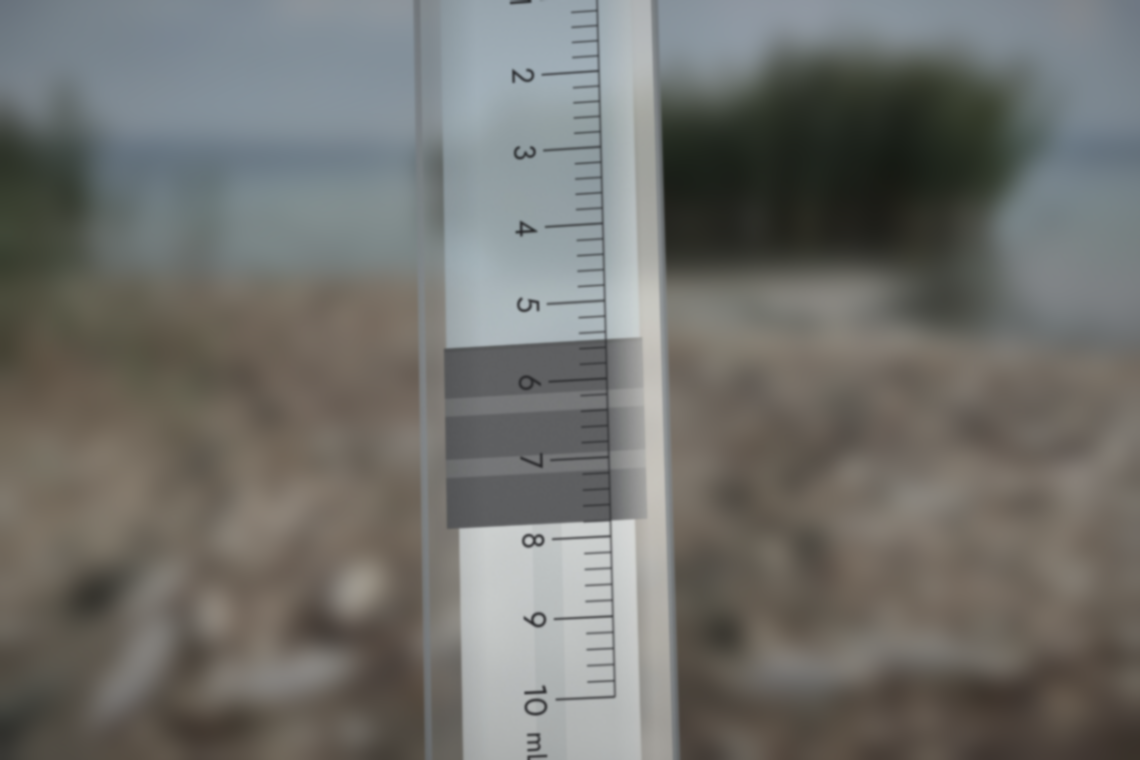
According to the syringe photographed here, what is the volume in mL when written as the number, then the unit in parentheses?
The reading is 5.5 (mL)
